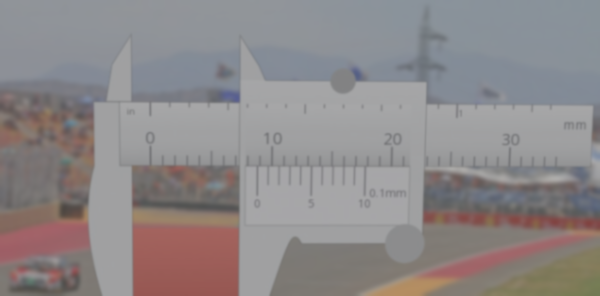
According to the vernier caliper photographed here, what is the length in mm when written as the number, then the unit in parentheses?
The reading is 8.8 (mm)
